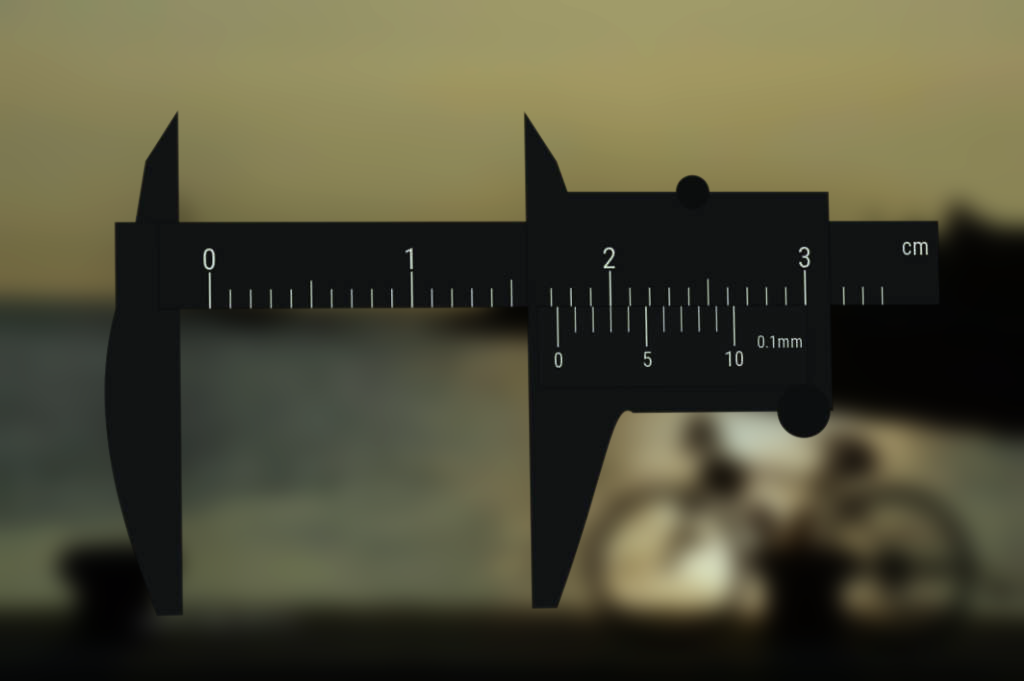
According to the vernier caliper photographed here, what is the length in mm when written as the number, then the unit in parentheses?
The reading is 17.3 (mm)
